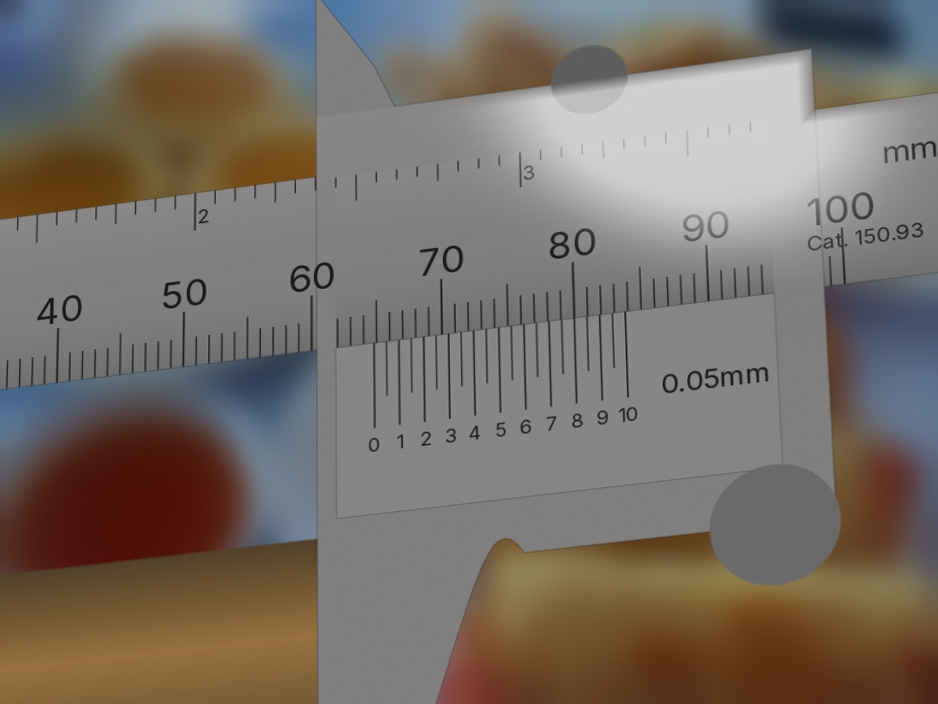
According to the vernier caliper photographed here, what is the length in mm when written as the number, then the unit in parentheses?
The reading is 64.8 (mm)
